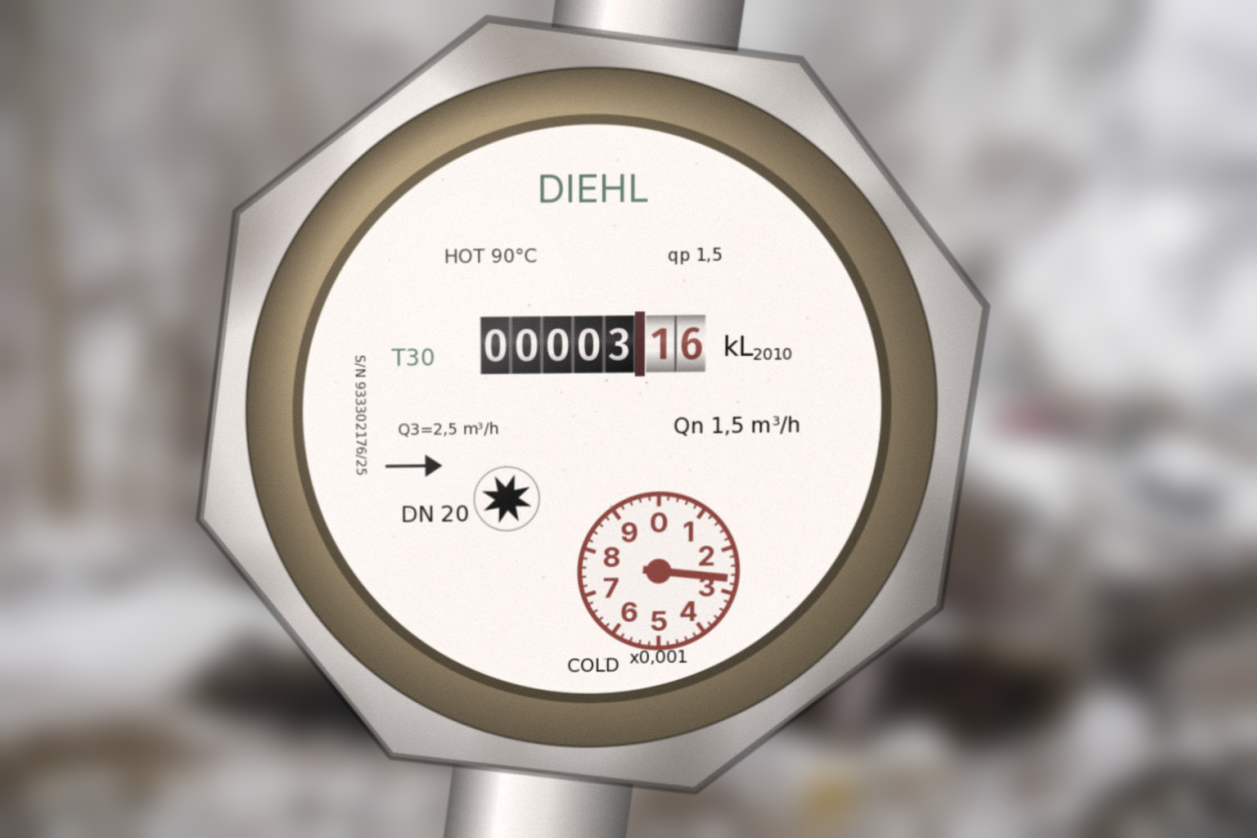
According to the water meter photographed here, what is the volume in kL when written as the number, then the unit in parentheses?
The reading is 3.162 (kL)
